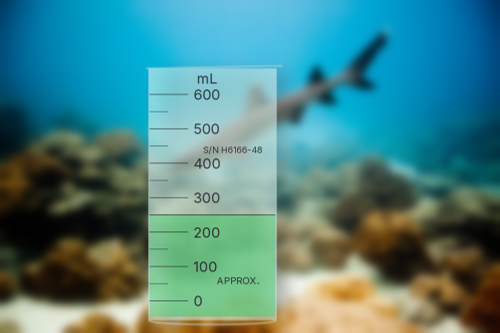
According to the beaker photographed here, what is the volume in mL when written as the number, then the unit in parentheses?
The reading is 250 (mL)
